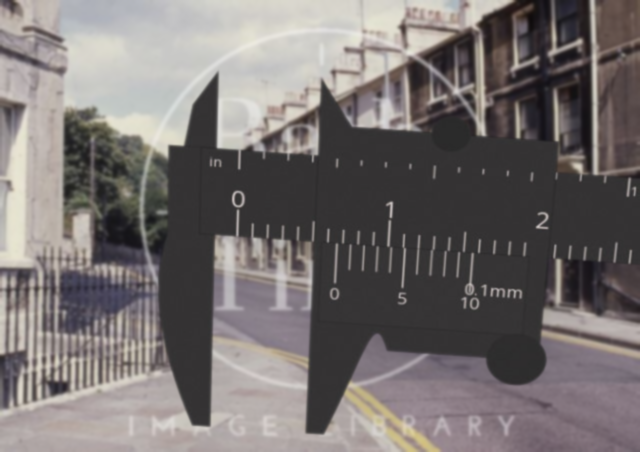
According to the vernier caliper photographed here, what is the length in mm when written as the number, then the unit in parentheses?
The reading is 6.6 (mm)
